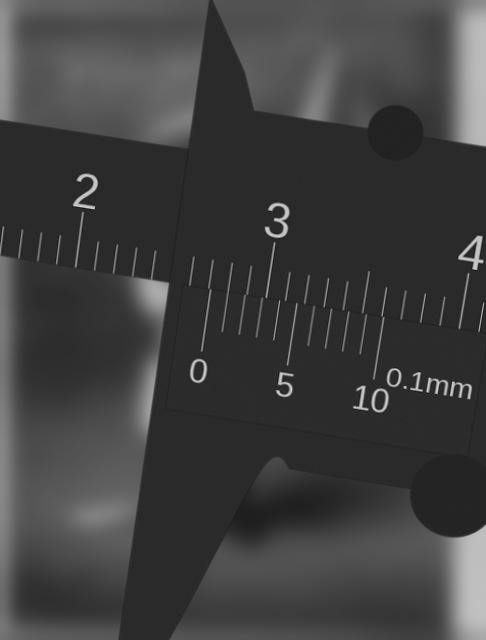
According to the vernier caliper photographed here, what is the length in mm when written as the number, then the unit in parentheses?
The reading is 27.1 (mm)
